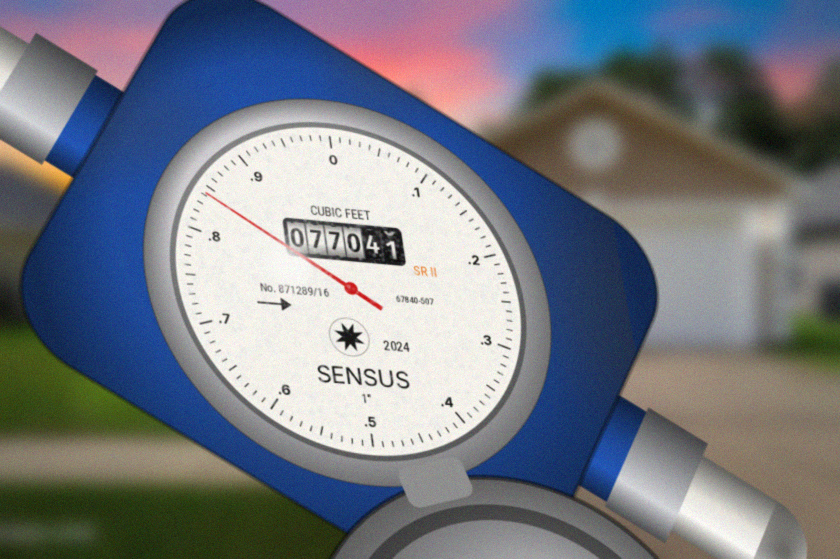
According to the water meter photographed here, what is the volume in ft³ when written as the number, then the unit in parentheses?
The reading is 77040.84 (ft³)
